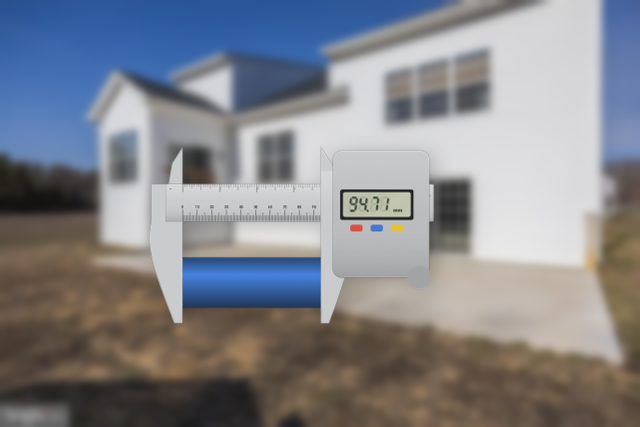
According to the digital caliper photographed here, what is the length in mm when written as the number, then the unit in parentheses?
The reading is 94.71 (mm)
